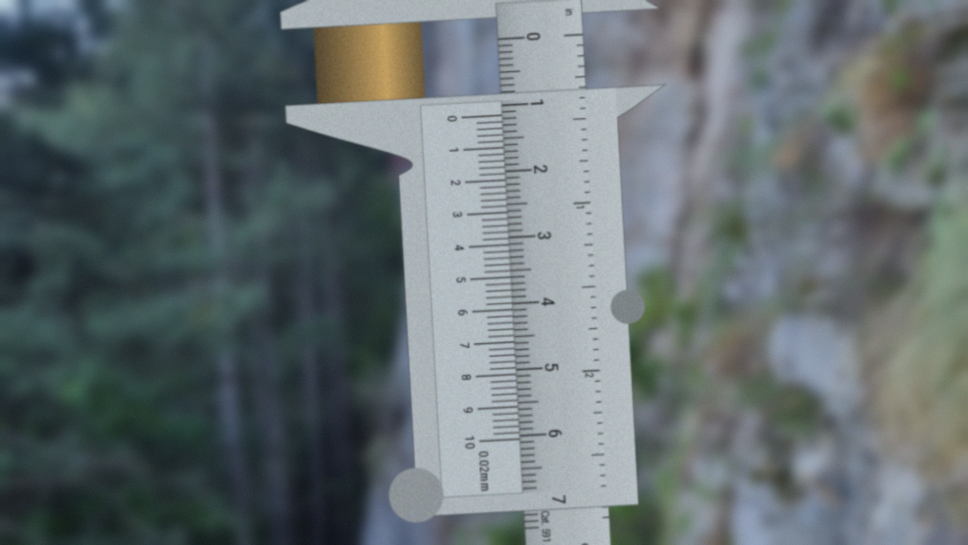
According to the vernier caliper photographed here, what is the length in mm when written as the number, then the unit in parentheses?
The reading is 11.5 (mm)
